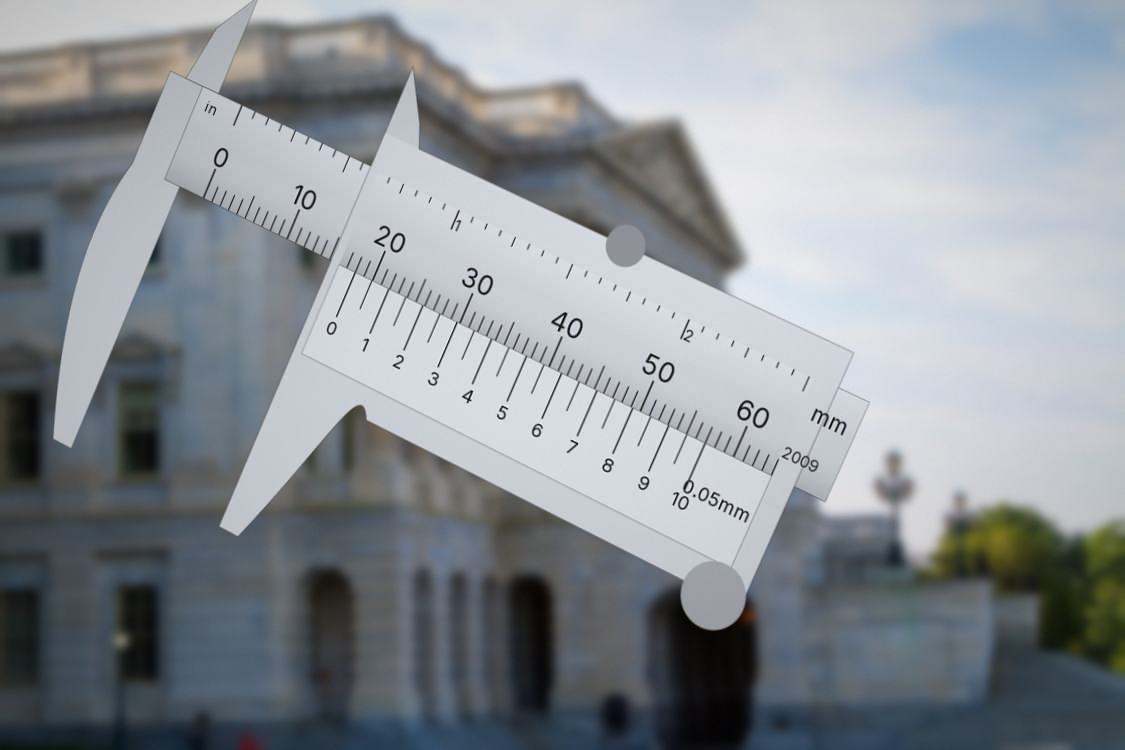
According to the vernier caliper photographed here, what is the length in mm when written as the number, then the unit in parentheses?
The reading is 18.0 (mm)
